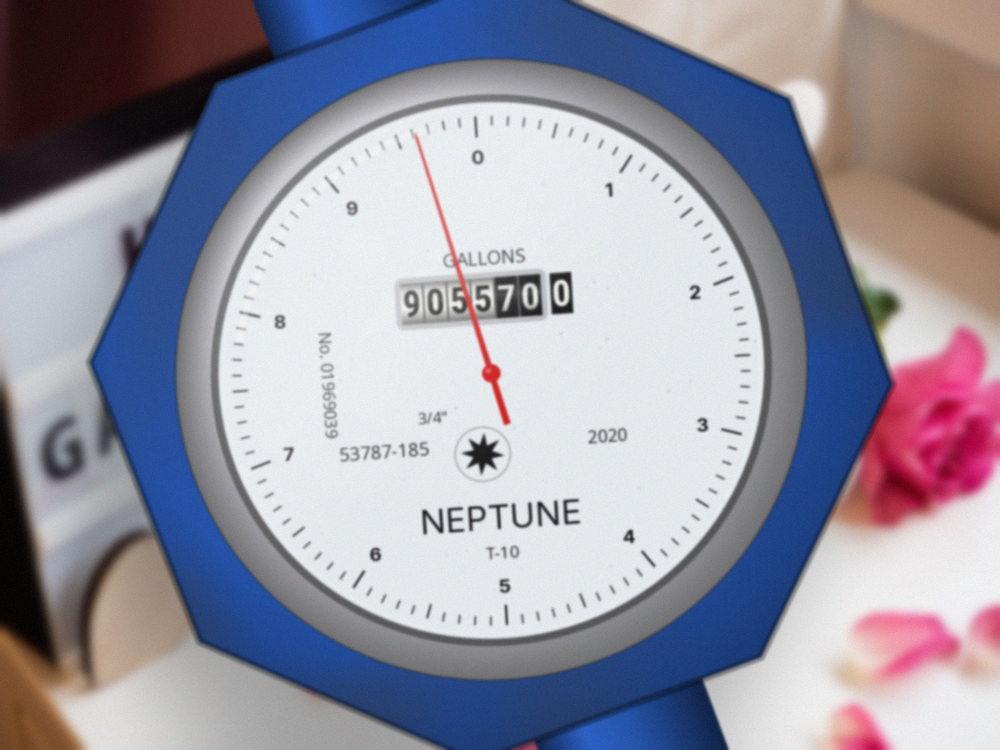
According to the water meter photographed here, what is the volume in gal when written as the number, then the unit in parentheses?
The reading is 9055699.6 (gal)
